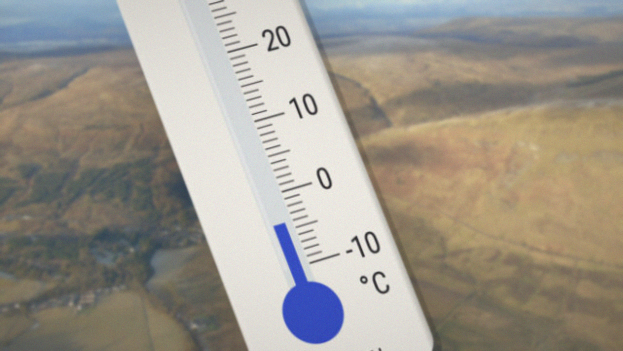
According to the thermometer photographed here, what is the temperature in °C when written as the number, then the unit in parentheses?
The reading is -4 (°C)
